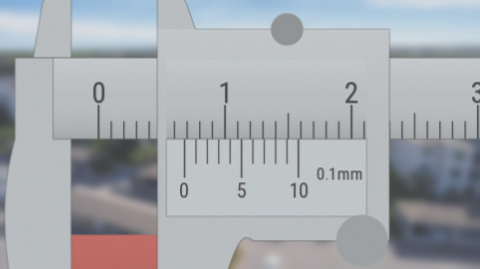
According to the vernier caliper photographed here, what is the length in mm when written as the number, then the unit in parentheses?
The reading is 6.8 (mm)
